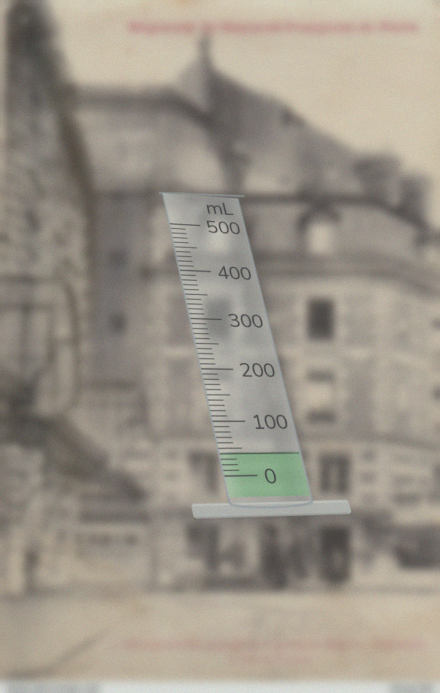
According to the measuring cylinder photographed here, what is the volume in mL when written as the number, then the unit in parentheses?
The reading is 40 (mL)
